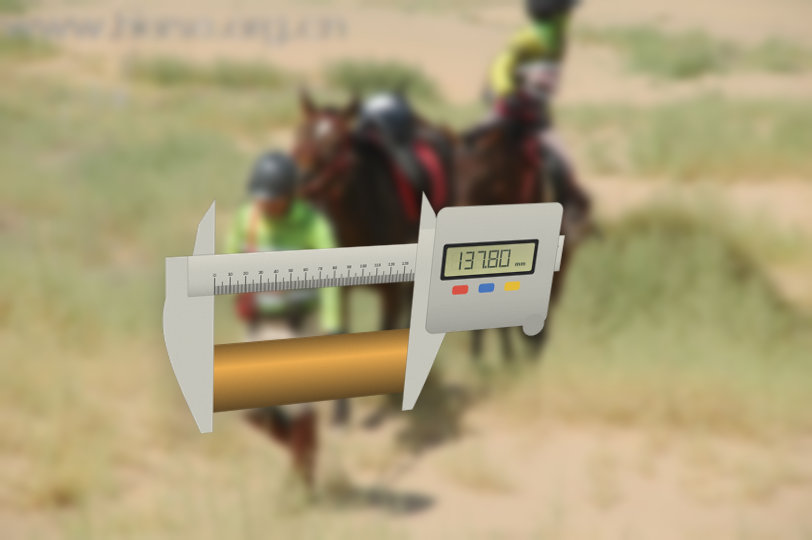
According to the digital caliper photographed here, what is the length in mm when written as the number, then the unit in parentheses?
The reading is 137.80 (mm)
